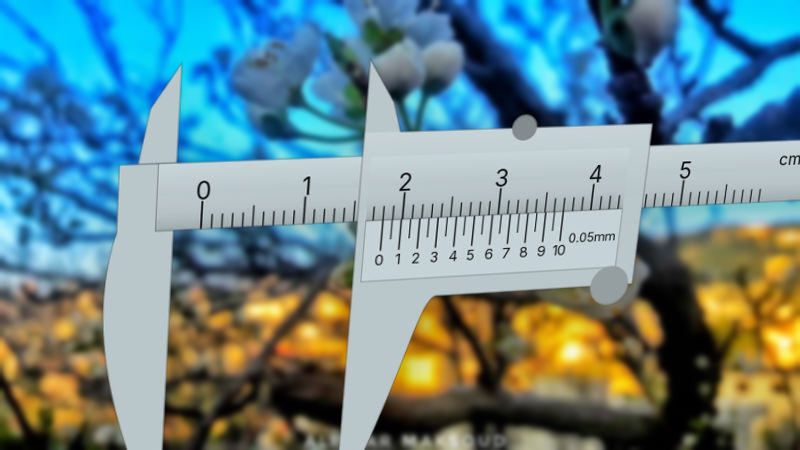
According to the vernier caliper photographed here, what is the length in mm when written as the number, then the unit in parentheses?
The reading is 18.0 (mm)
